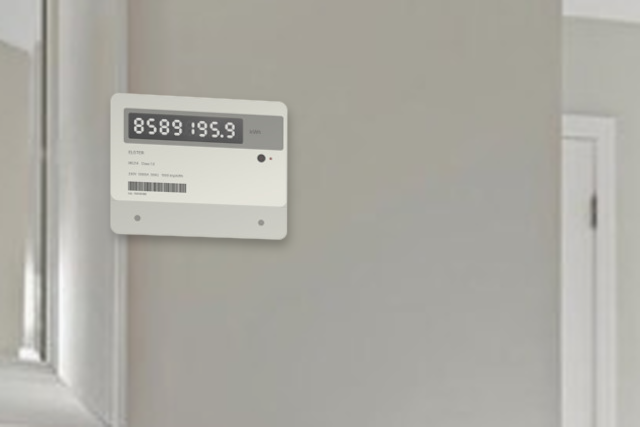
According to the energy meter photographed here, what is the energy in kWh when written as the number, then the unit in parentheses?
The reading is 8589195.9 (kWh)
